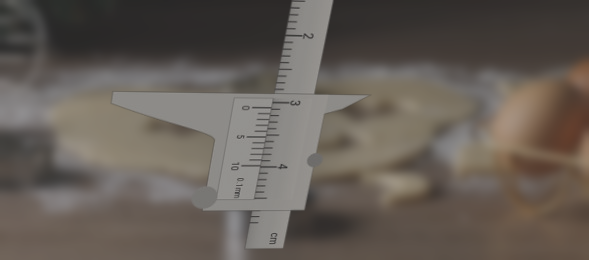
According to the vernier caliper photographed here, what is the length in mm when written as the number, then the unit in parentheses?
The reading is 30.8 (mm)
